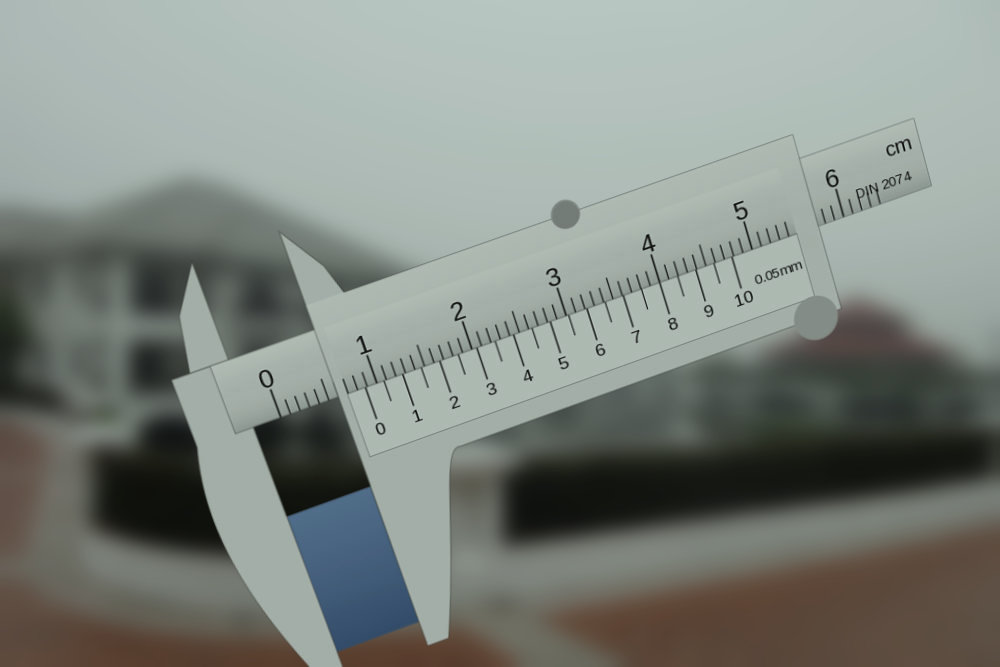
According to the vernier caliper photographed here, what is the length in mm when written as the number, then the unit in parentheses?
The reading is 8.8 (mm)
